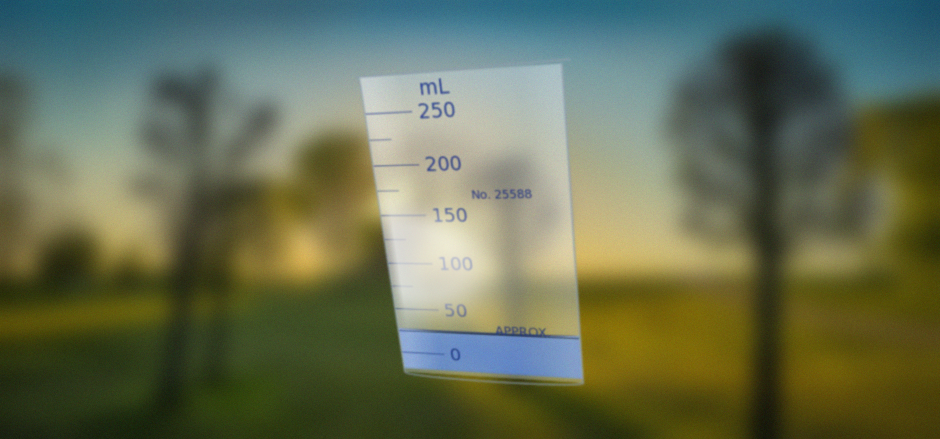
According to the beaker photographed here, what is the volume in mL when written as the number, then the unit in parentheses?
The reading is 25 (mL)
